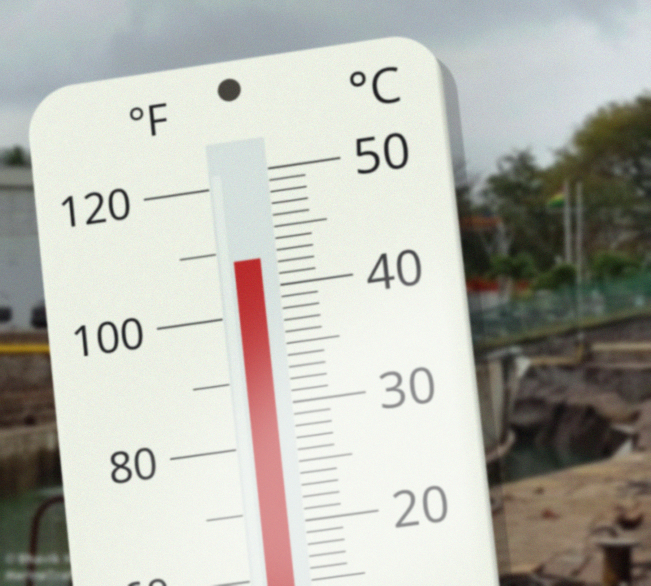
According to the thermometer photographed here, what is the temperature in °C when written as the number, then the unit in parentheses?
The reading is 42.5 (°C)
